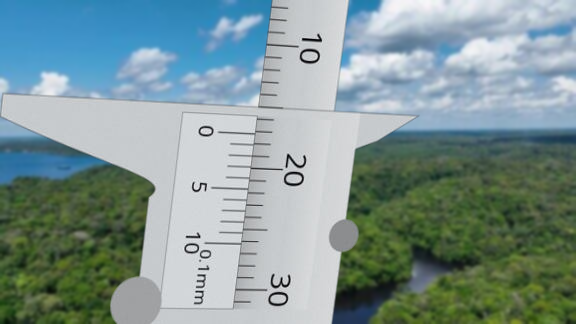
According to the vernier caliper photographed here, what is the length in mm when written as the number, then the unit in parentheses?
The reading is 17.2 (mm)
